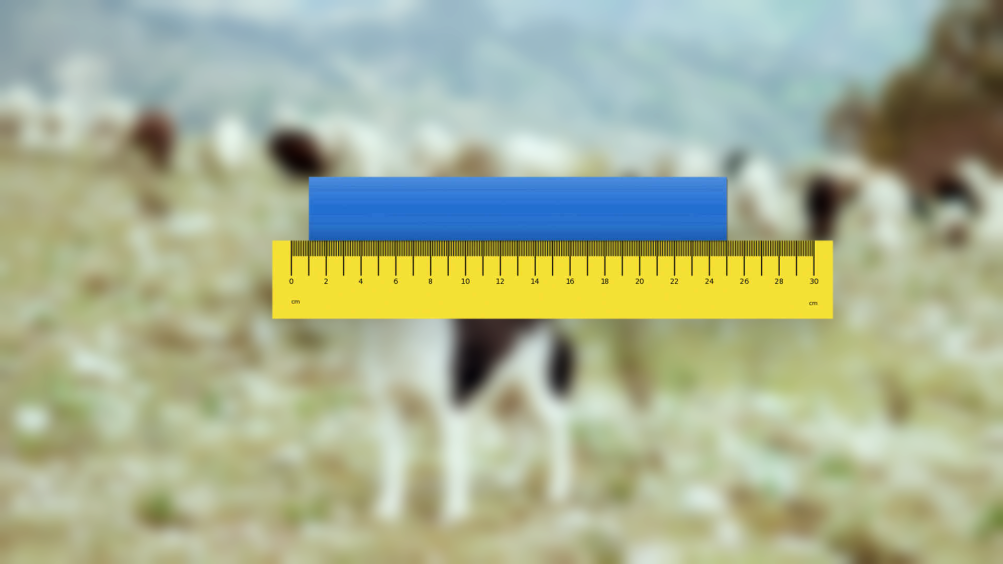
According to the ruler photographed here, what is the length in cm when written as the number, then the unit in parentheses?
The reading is 24 (cm)
